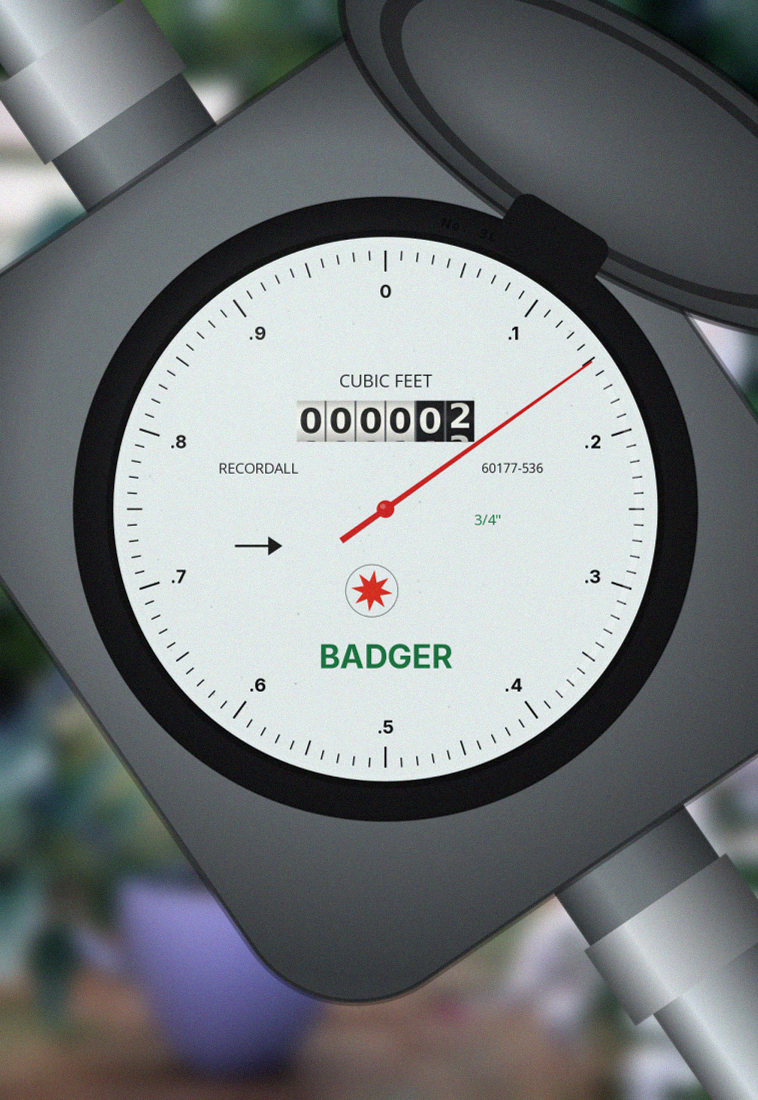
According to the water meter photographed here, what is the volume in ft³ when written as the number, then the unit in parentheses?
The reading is 2.15 (ft³)
